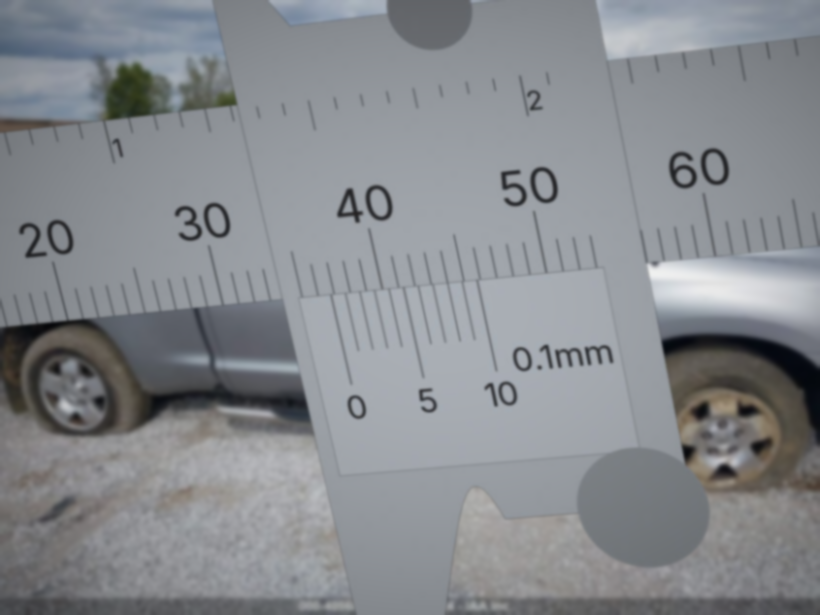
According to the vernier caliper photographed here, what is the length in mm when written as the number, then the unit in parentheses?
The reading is 36.8 (mm)
